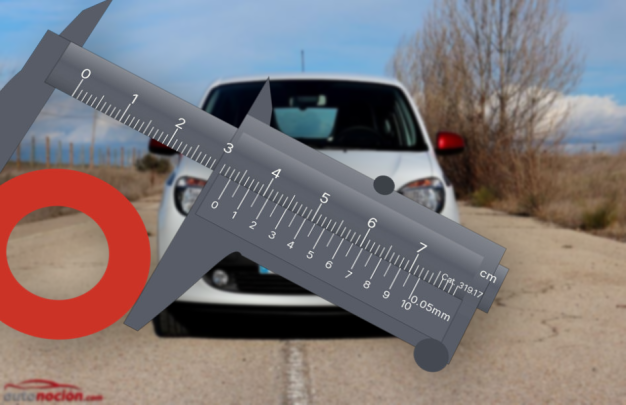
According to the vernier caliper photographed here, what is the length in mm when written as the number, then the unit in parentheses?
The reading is 33.2 (mm)
